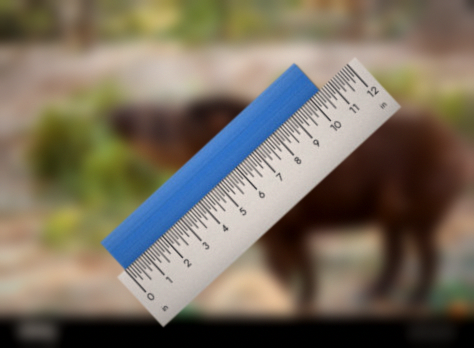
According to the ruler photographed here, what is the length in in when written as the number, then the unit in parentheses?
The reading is 10.5 (in)
